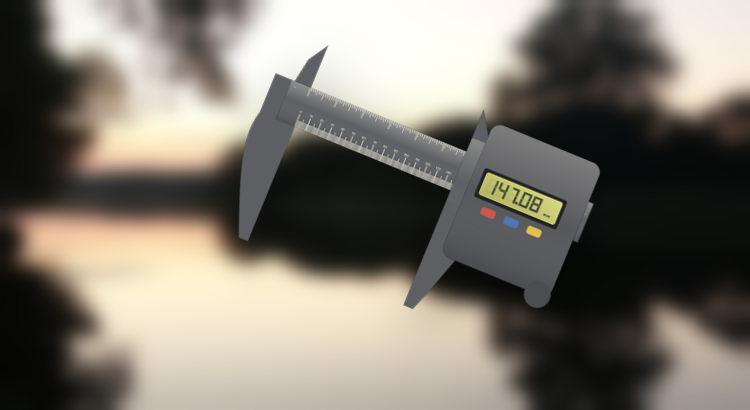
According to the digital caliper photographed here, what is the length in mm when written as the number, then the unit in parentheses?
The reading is 147.08 (mm)
